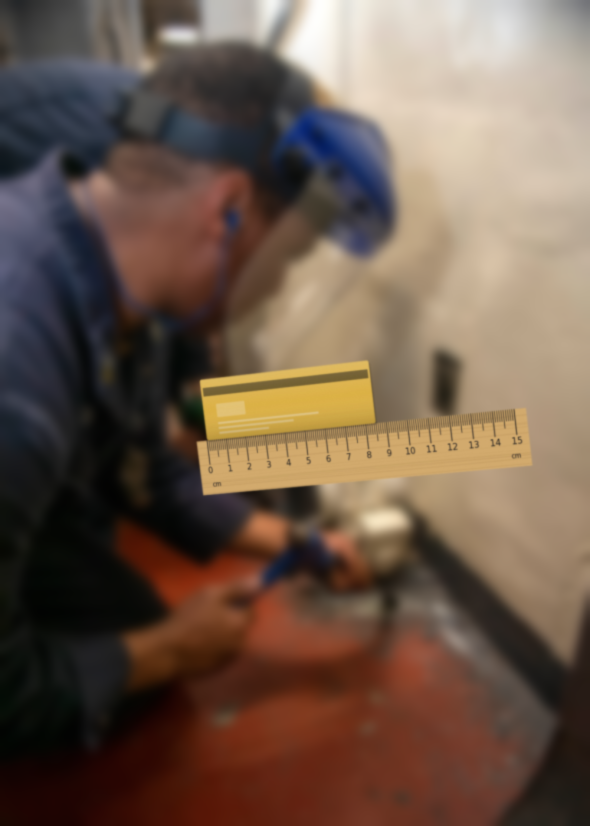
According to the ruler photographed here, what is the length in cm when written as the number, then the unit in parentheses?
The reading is 8.5 (cm)
